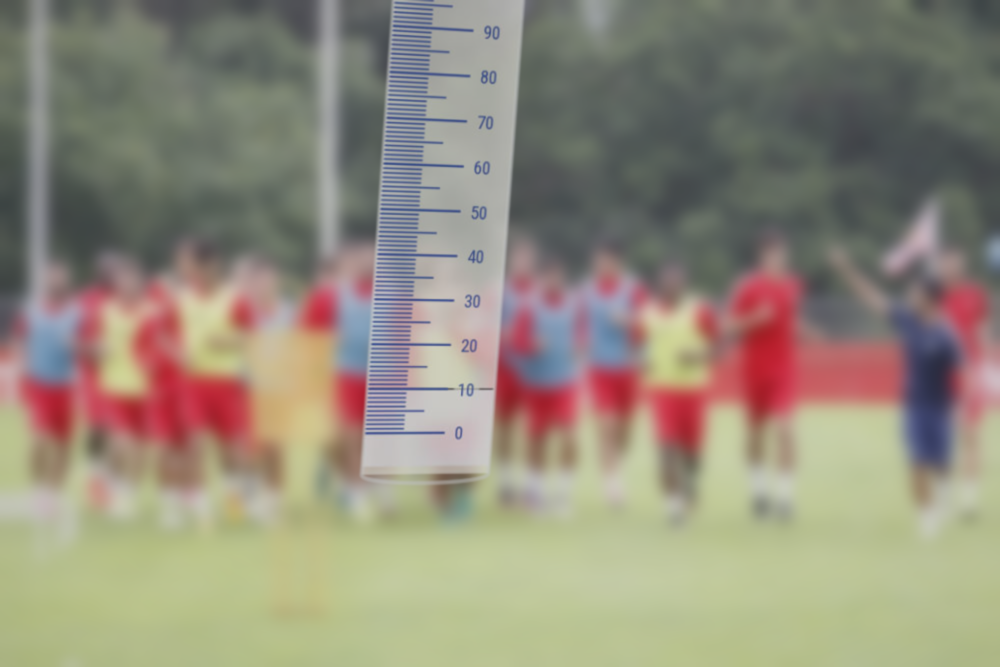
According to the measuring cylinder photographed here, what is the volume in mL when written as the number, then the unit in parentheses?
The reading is 10 (mL)
